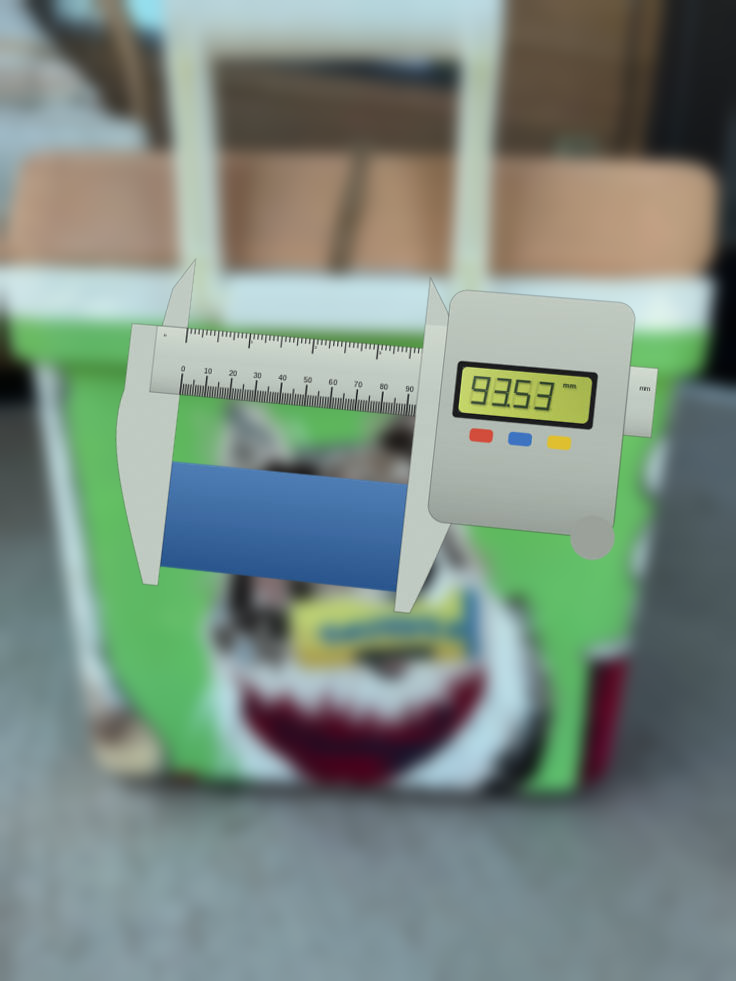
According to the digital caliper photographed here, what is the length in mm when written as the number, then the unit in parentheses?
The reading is 93.53 (mm)
